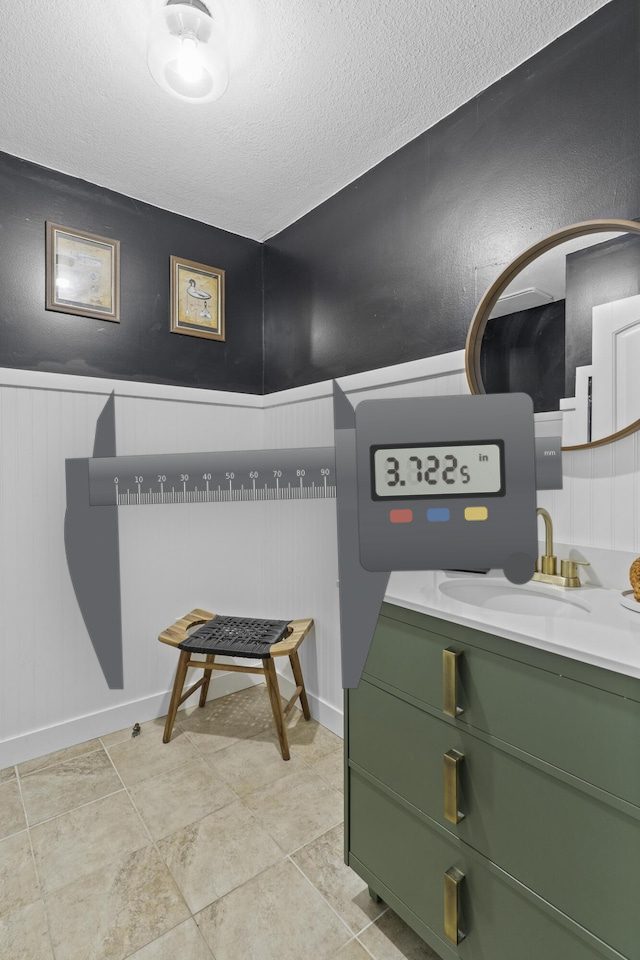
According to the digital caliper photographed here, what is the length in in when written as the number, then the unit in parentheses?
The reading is 3.7225 (in)
